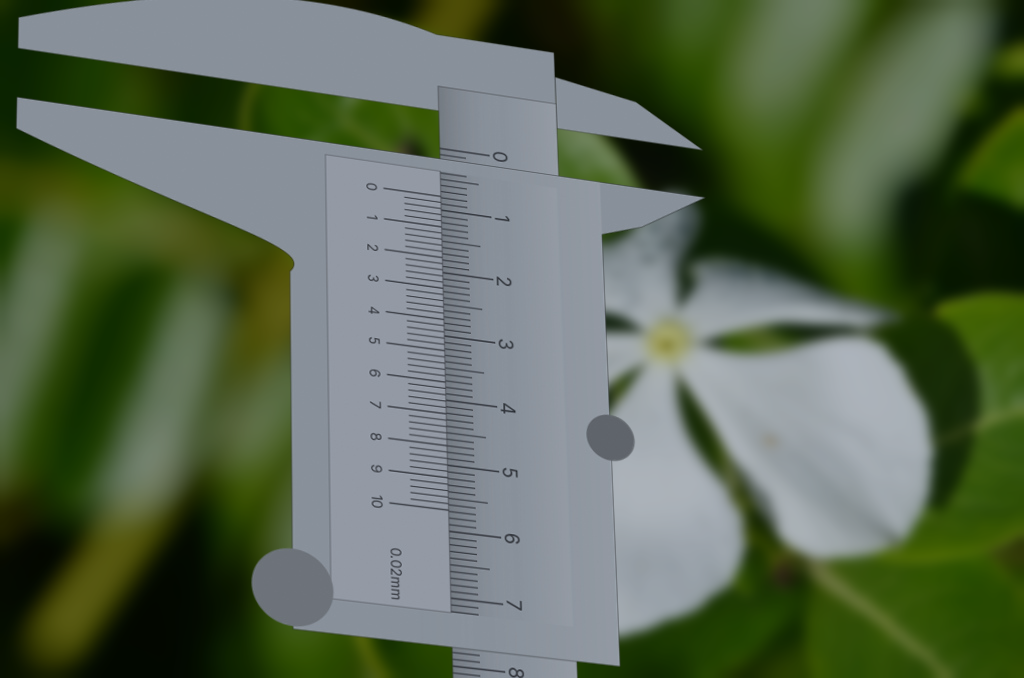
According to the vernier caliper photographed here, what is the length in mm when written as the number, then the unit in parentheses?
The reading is 7.8 (mm)
